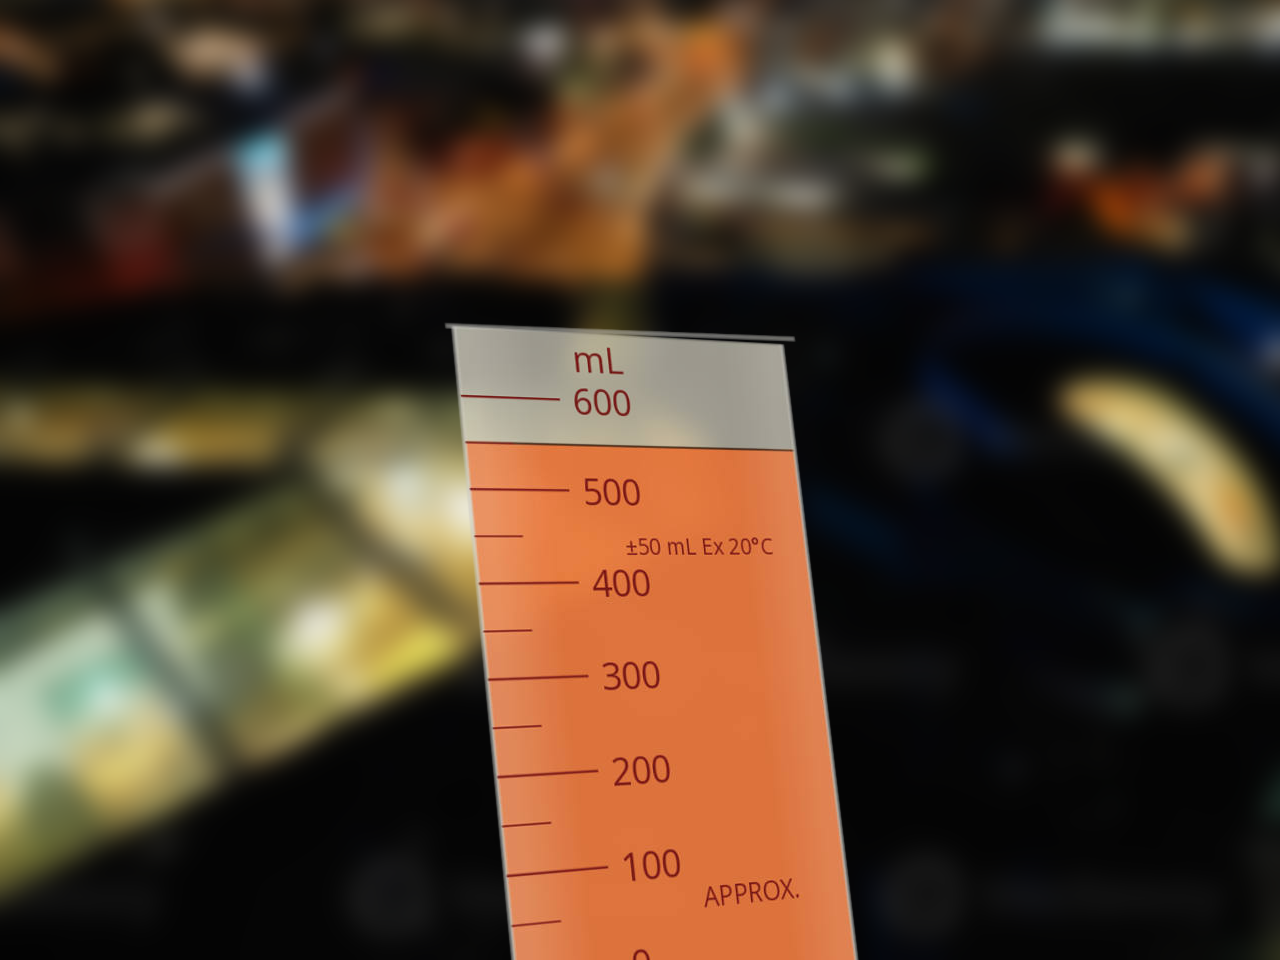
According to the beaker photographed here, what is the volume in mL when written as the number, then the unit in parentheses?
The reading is 550 (mL)
